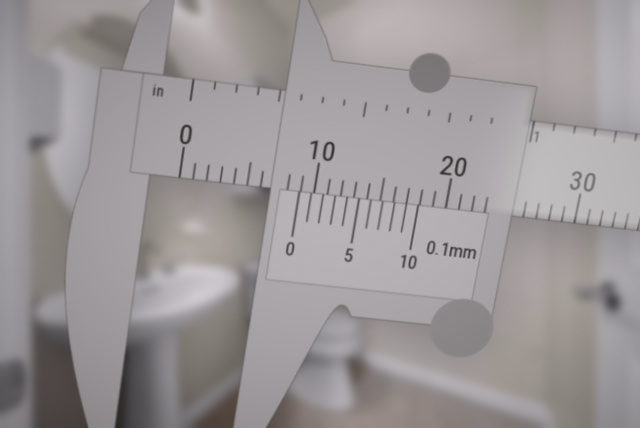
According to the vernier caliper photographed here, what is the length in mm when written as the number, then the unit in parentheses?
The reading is 8.9 (mm)
